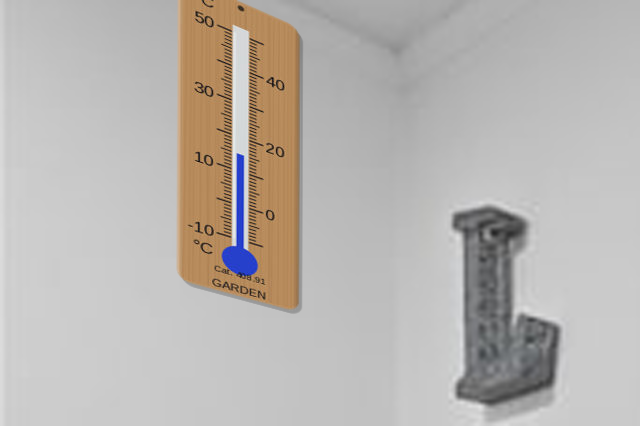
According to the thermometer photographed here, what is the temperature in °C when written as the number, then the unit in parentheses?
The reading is 15 (°C)
